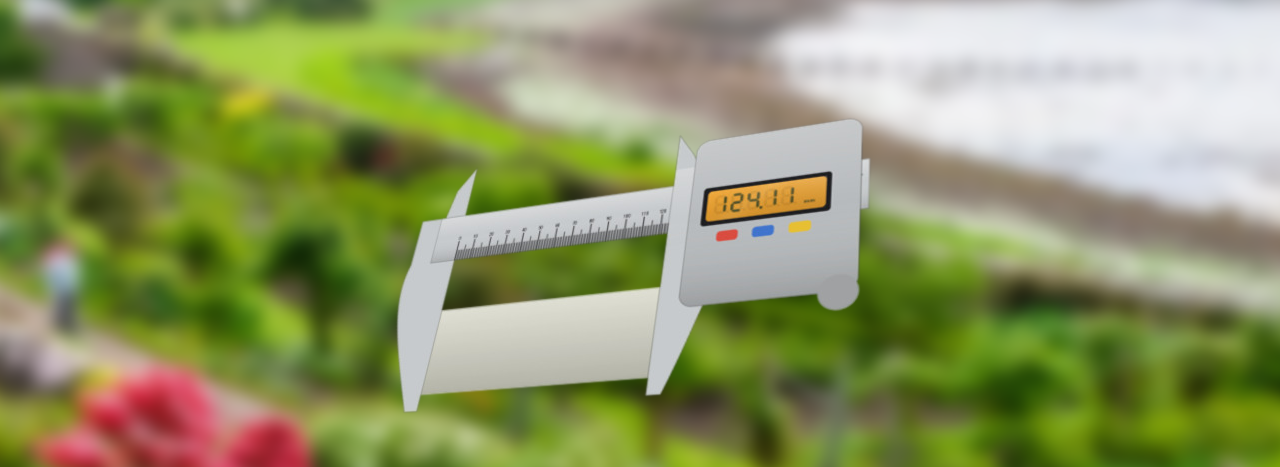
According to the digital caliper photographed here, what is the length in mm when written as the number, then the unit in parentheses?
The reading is 124.11 (mm)
